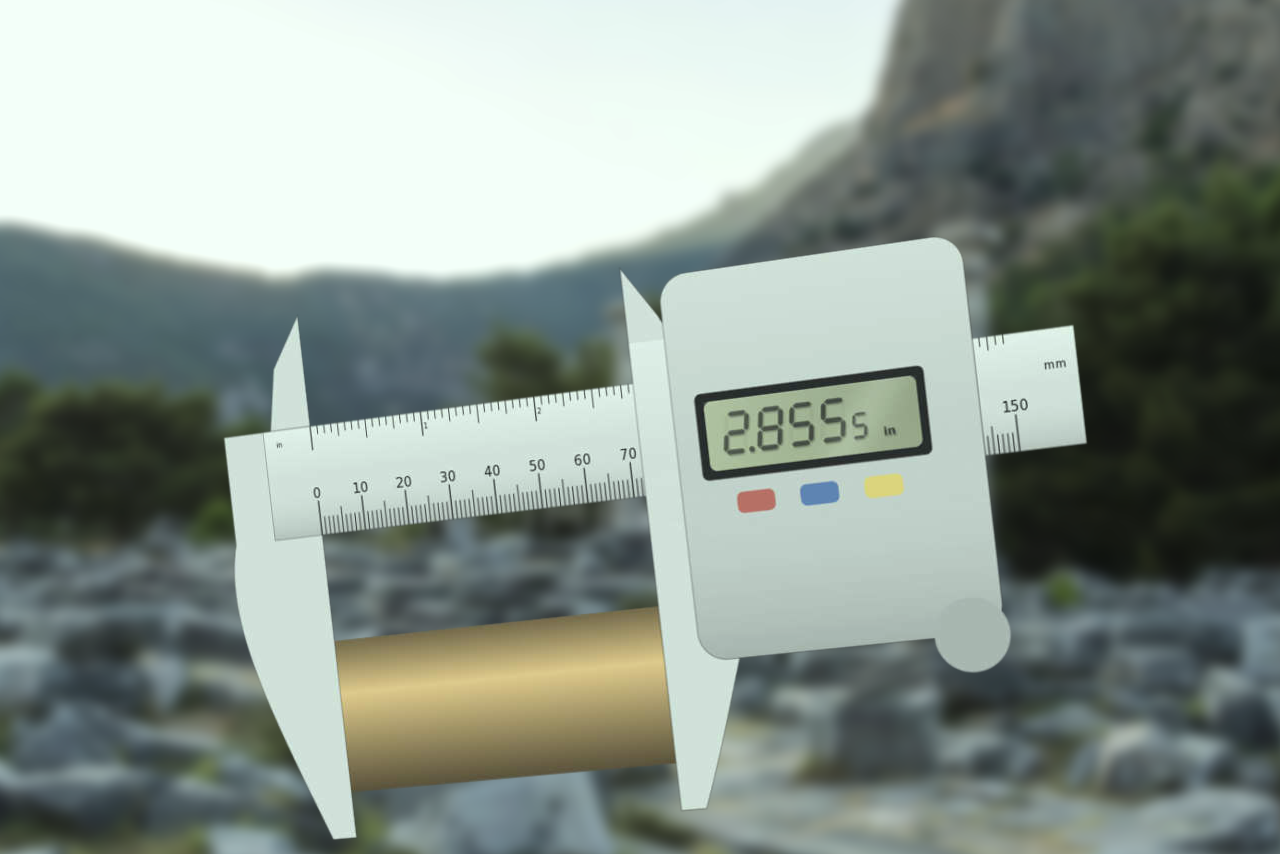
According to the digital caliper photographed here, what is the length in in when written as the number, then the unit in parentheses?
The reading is 2.8555 (in)
